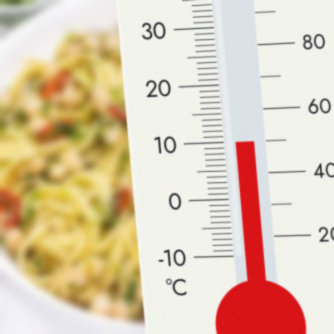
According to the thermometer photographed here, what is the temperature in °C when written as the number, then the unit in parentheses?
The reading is 10 (°C)
